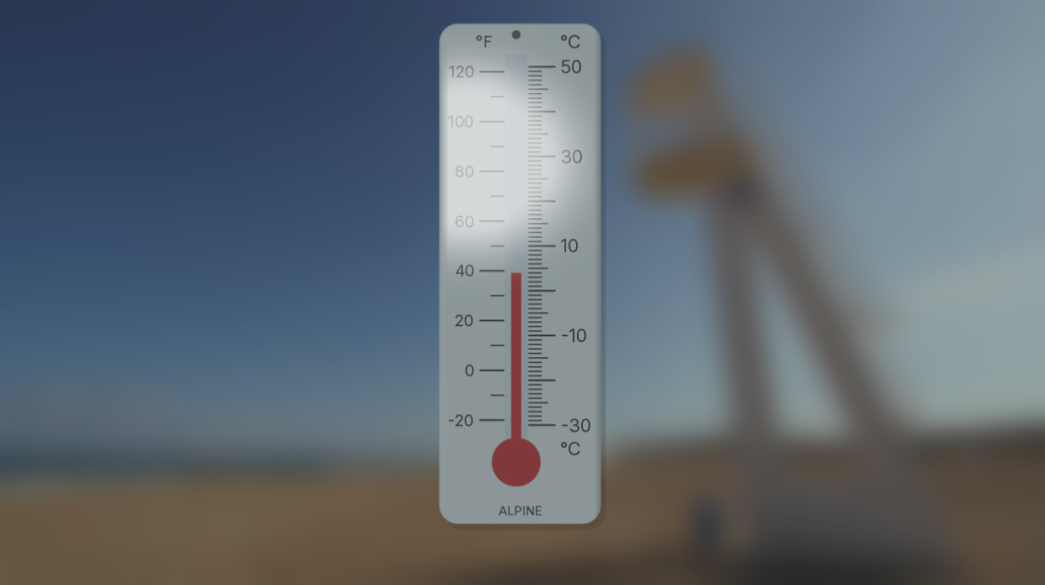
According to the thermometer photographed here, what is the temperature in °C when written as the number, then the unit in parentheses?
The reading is 4 (°C)
